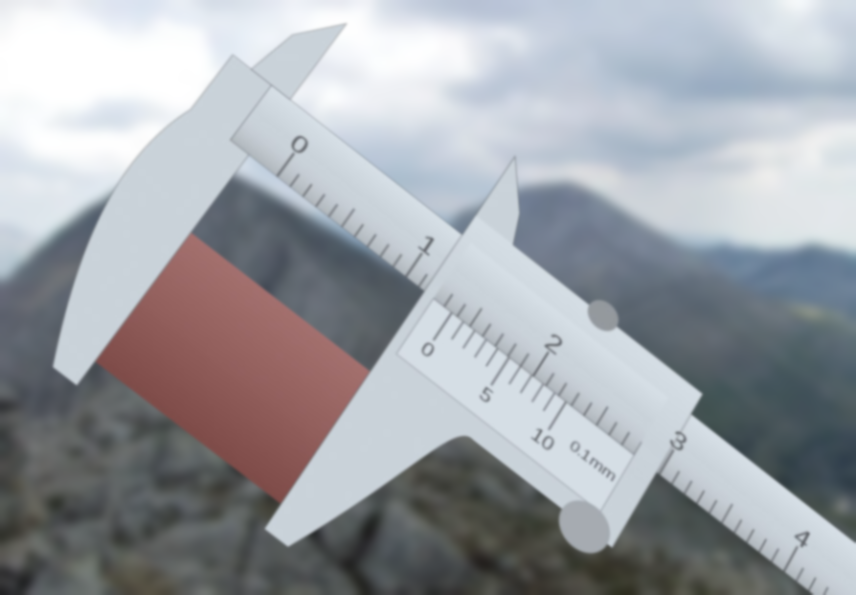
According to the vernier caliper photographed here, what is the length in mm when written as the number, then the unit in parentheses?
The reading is 13.6 (mm)
